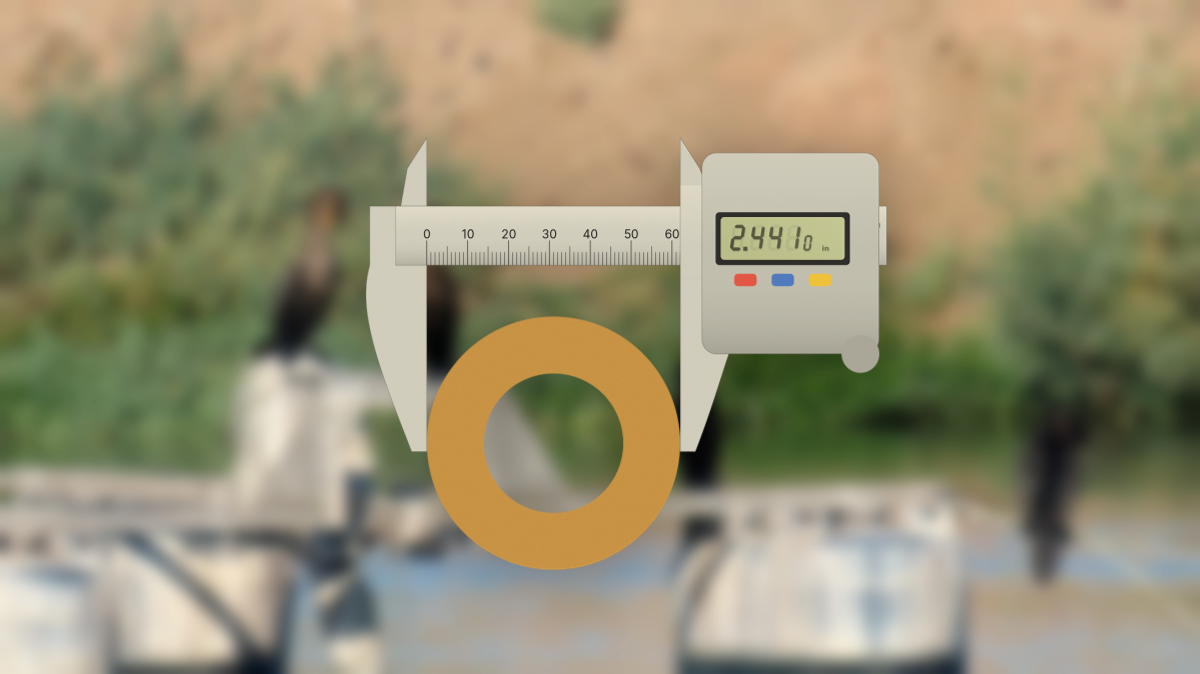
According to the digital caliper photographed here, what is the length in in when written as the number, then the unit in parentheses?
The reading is 2.4410 (in)
